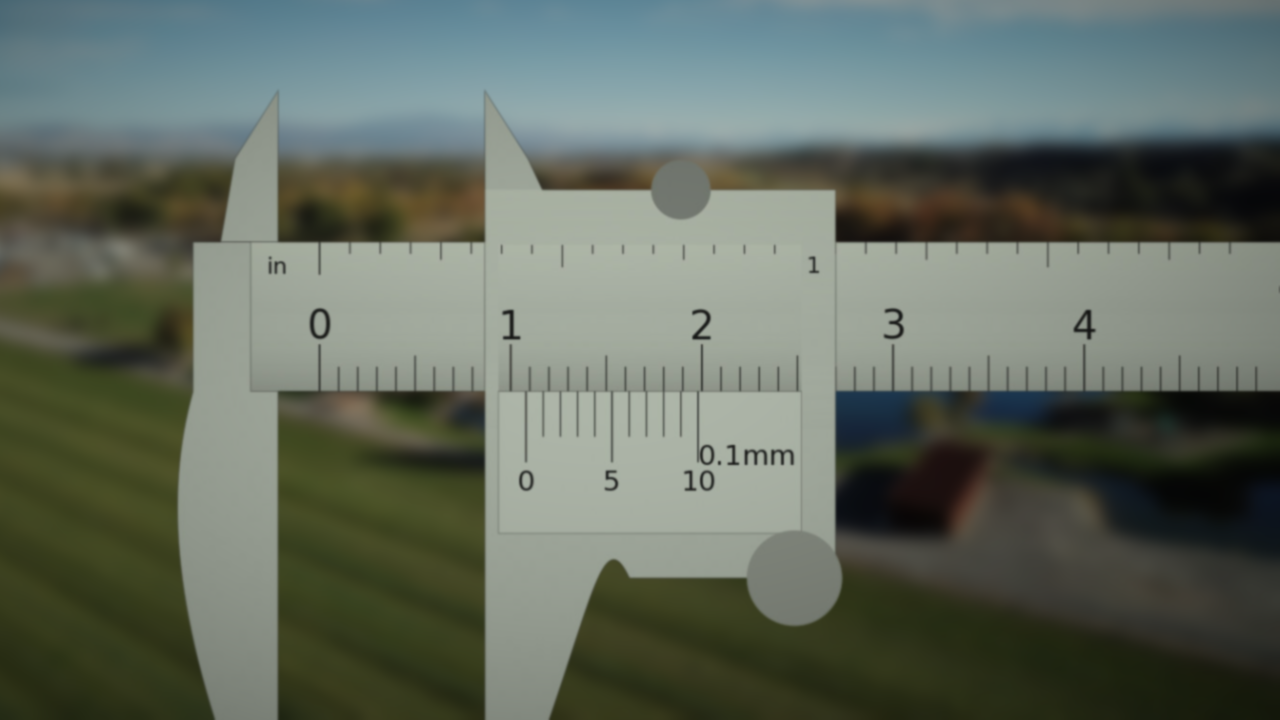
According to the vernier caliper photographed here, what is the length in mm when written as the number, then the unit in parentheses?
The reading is 10.8 (mm)
